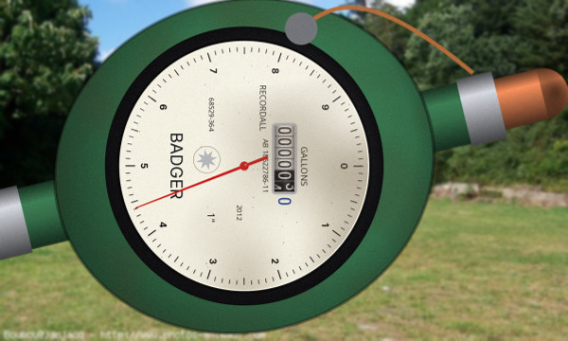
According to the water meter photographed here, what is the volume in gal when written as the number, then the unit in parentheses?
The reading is 34.4 (gal)
